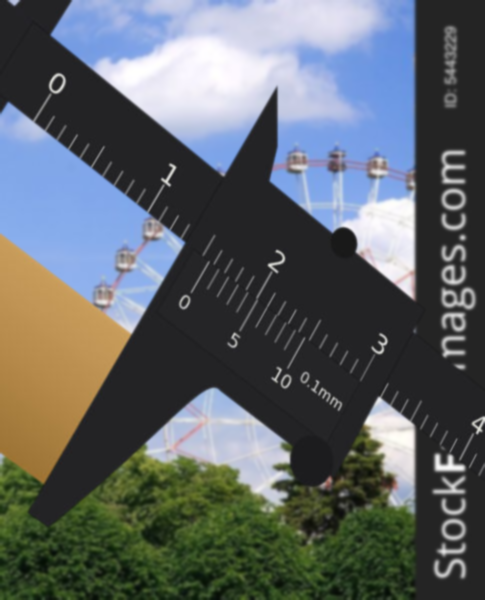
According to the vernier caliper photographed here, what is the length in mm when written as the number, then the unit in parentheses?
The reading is 15.6 (mm)
